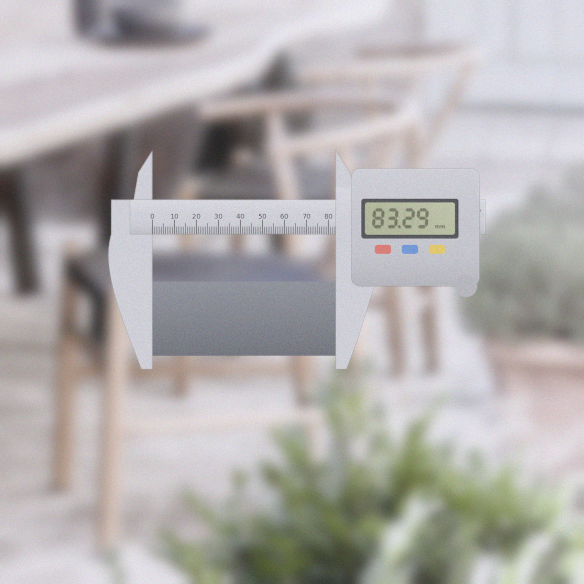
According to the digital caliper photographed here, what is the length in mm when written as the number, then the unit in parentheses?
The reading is 83.29 (mm)
